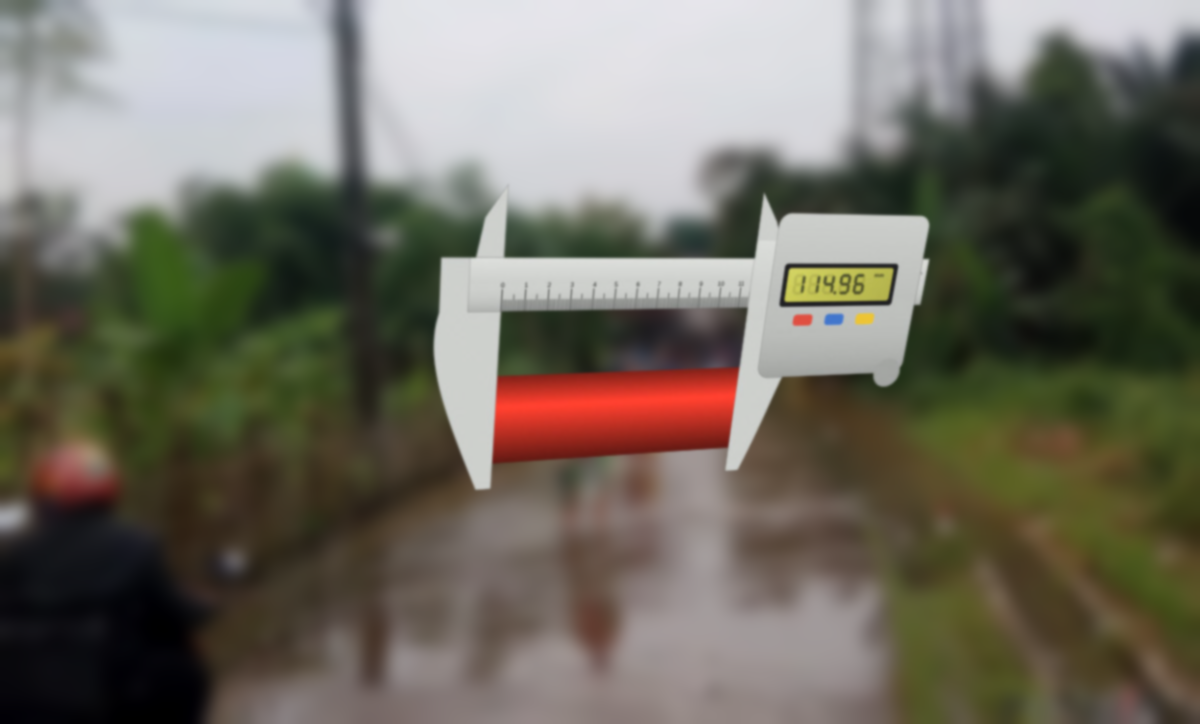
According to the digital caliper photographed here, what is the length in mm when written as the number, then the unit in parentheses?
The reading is 114.96 (mm)
